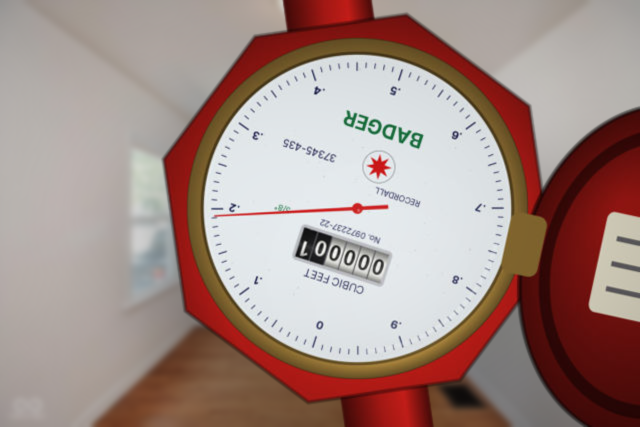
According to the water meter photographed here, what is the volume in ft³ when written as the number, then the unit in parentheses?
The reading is 1.19 (ft³)
